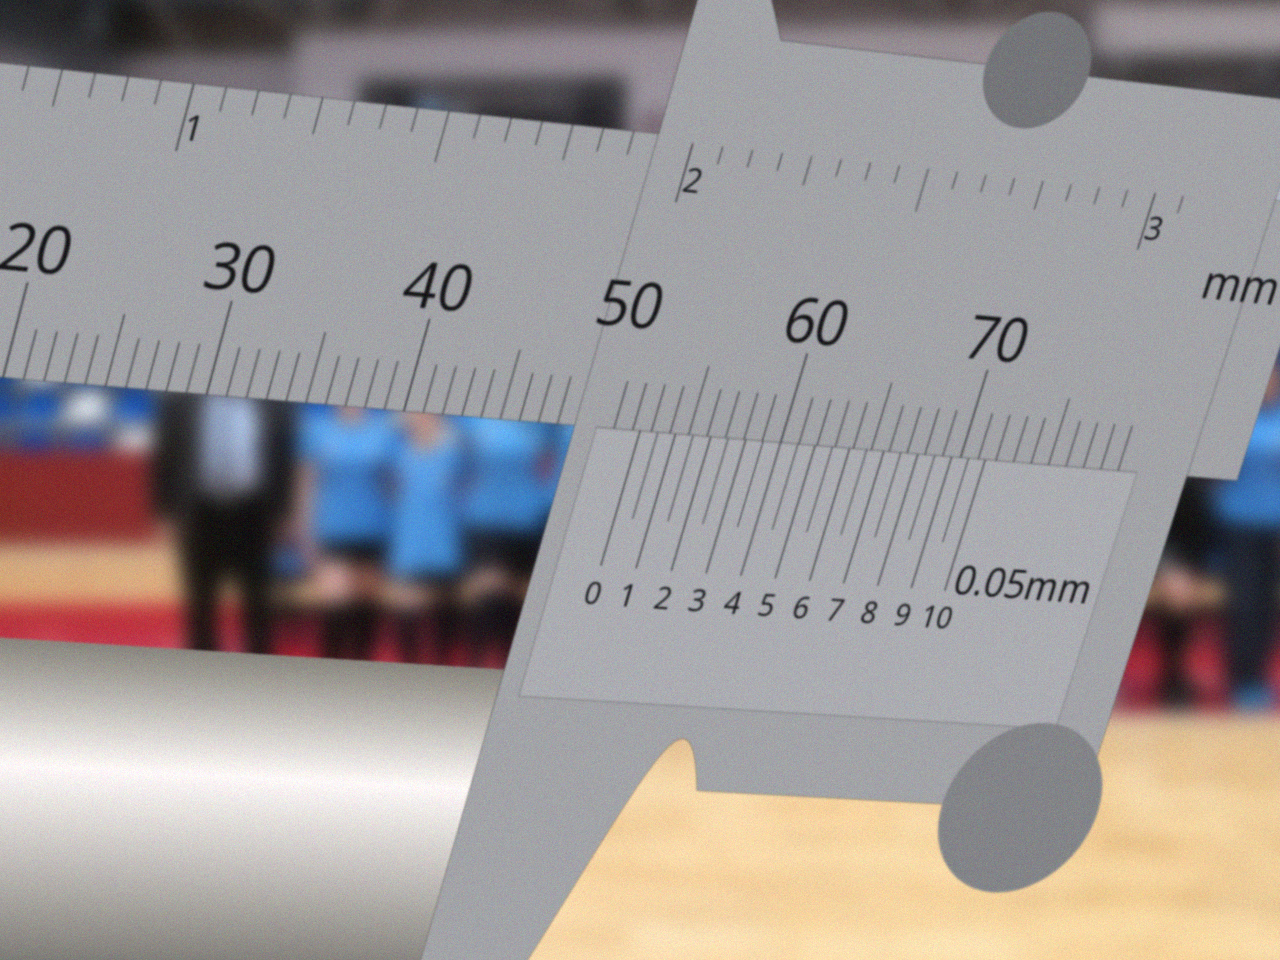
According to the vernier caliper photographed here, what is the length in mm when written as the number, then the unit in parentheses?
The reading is 52.4 (mm)
